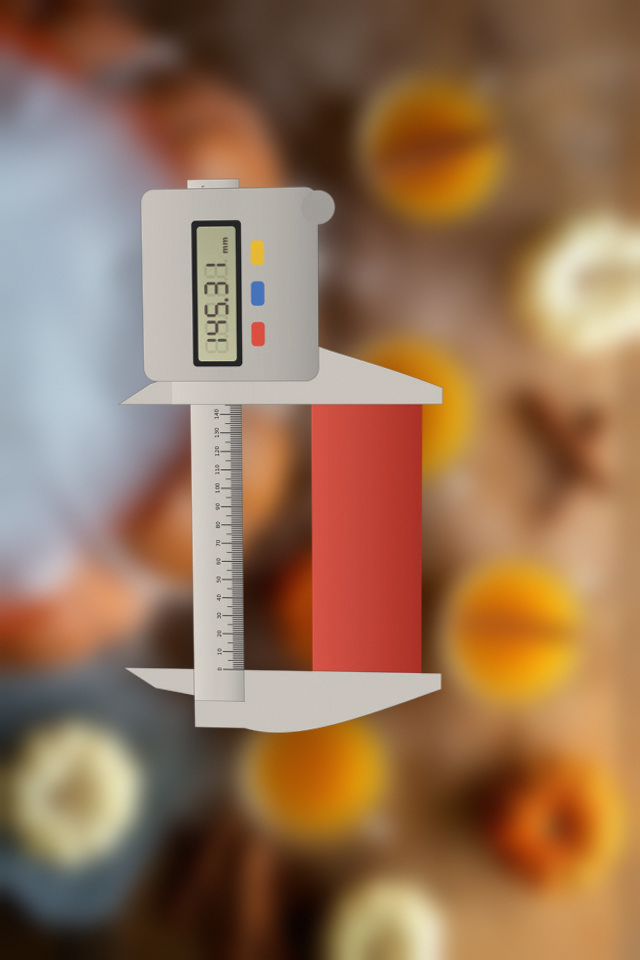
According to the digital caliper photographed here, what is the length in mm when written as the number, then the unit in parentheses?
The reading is 145.31 (mm)
